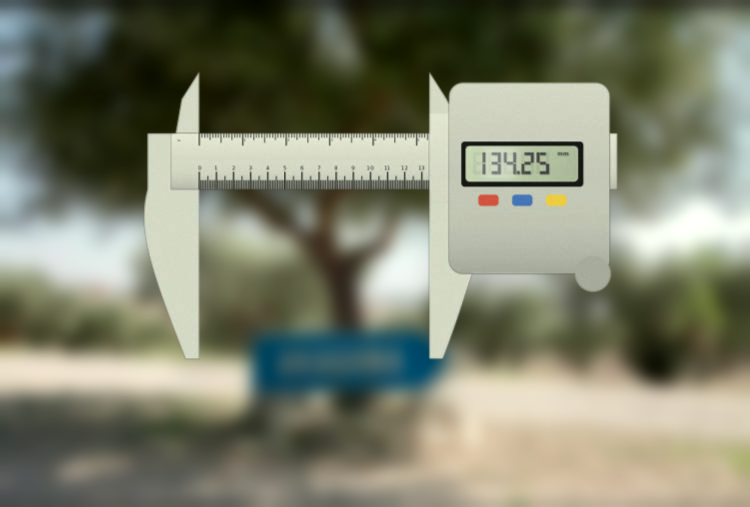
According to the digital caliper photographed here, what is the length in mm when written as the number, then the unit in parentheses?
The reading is 134.25 (mm)
